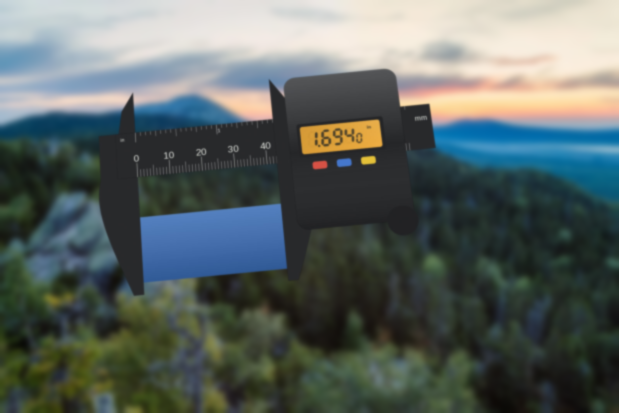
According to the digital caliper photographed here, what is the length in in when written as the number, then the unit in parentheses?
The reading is 1.6940 (in)
